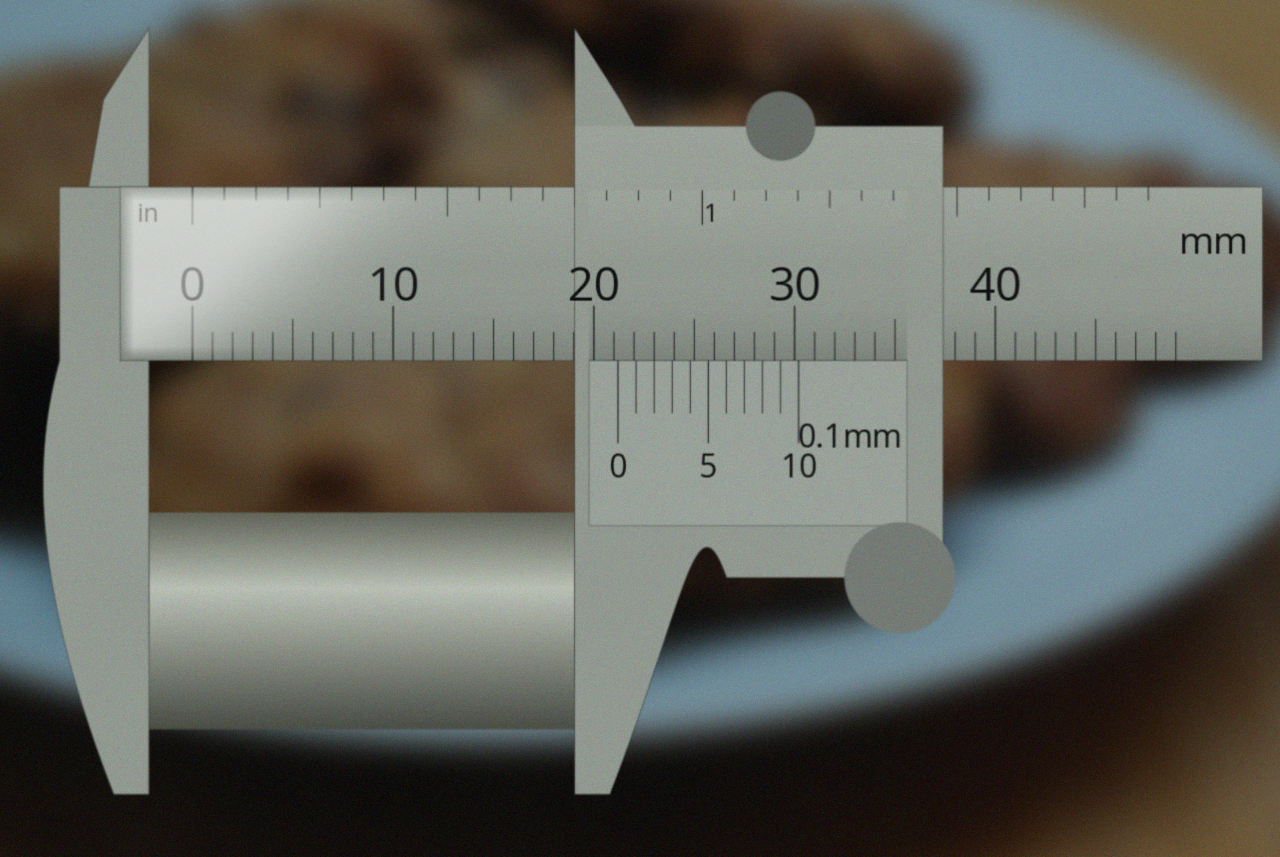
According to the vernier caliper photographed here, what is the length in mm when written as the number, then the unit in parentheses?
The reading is 21.2 (mm)
